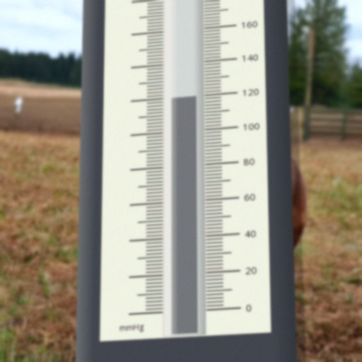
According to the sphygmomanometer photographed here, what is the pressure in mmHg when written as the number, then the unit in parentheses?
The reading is 120 (mmHg)
